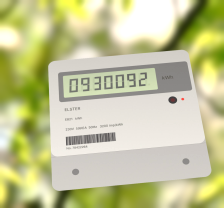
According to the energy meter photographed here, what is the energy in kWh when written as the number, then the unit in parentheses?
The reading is 930092 (kWh)
